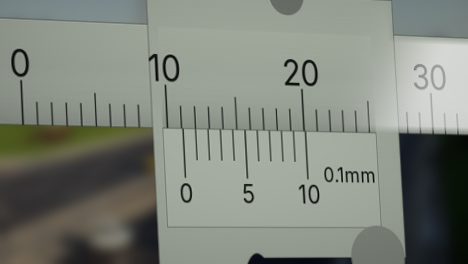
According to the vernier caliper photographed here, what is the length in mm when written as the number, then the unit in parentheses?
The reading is 11.1 (mm)
